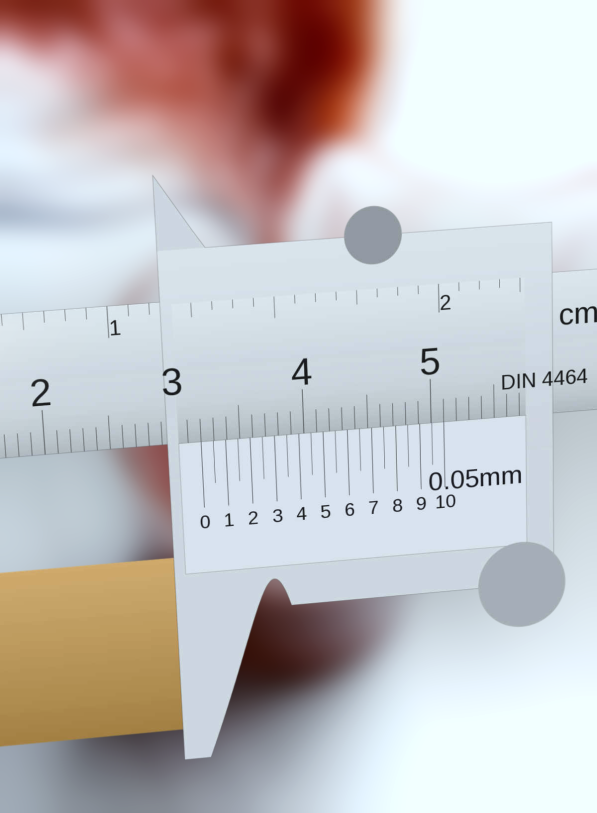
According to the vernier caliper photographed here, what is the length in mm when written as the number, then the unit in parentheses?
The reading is 32.0 (mm)
